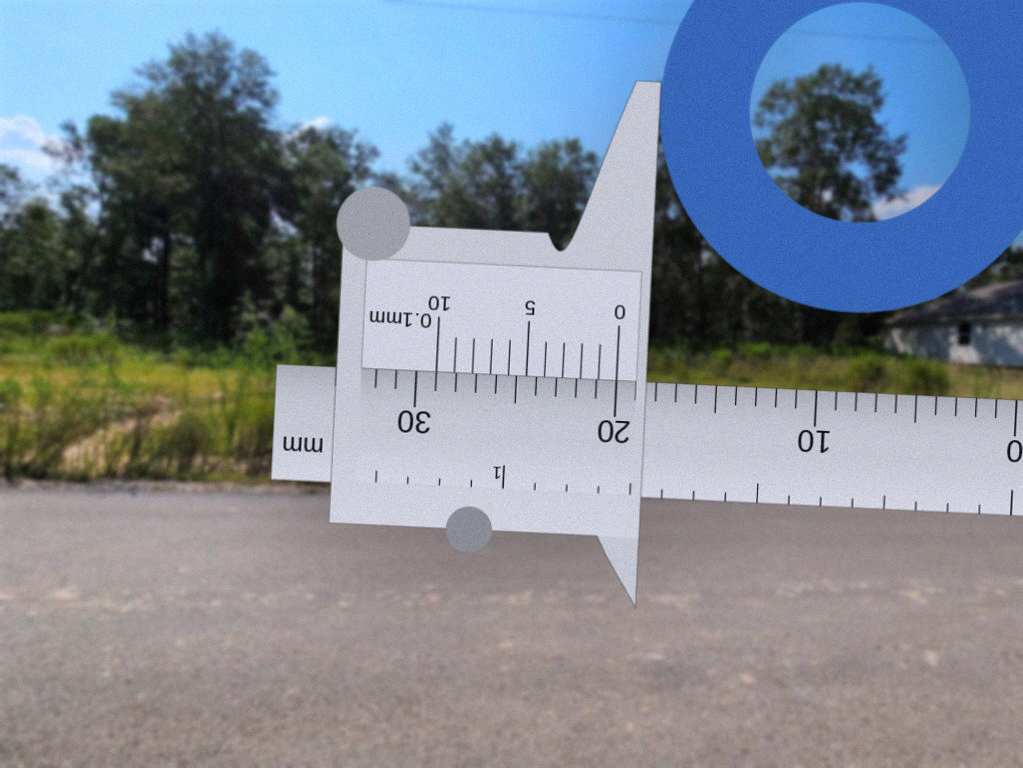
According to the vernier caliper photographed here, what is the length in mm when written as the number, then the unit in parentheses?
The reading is 20.0 (mm)
